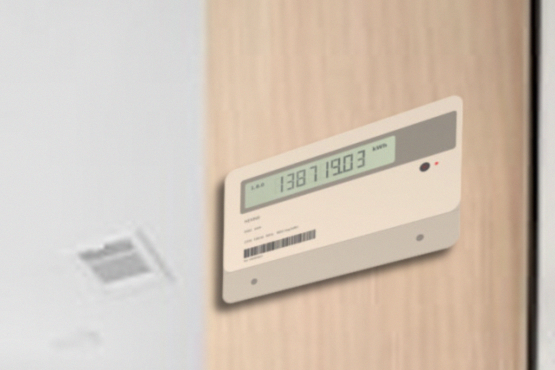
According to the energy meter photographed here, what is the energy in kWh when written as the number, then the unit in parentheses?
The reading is 138719.03 (kWh)
